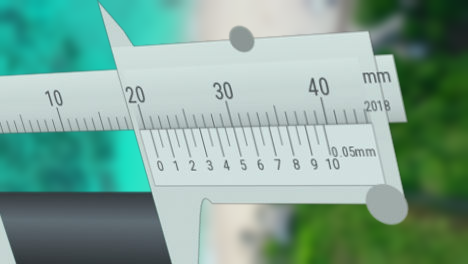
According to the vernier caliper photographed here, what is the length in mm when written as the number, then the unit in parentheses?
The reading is 20.6 (mm)
